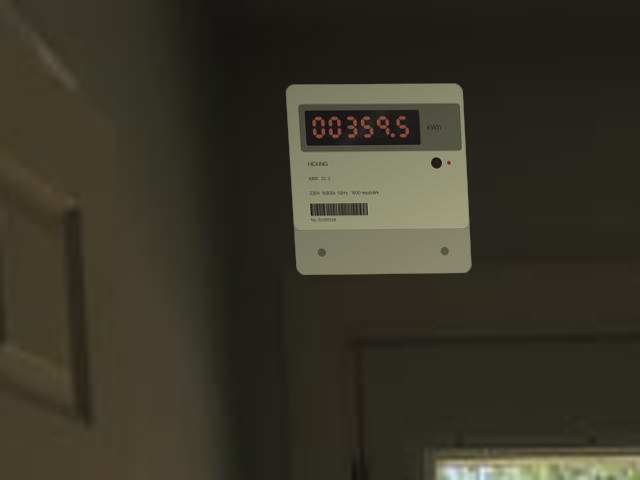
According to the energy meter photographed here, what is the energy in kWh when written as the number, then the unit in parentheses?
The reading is 359.5 (kWh)
